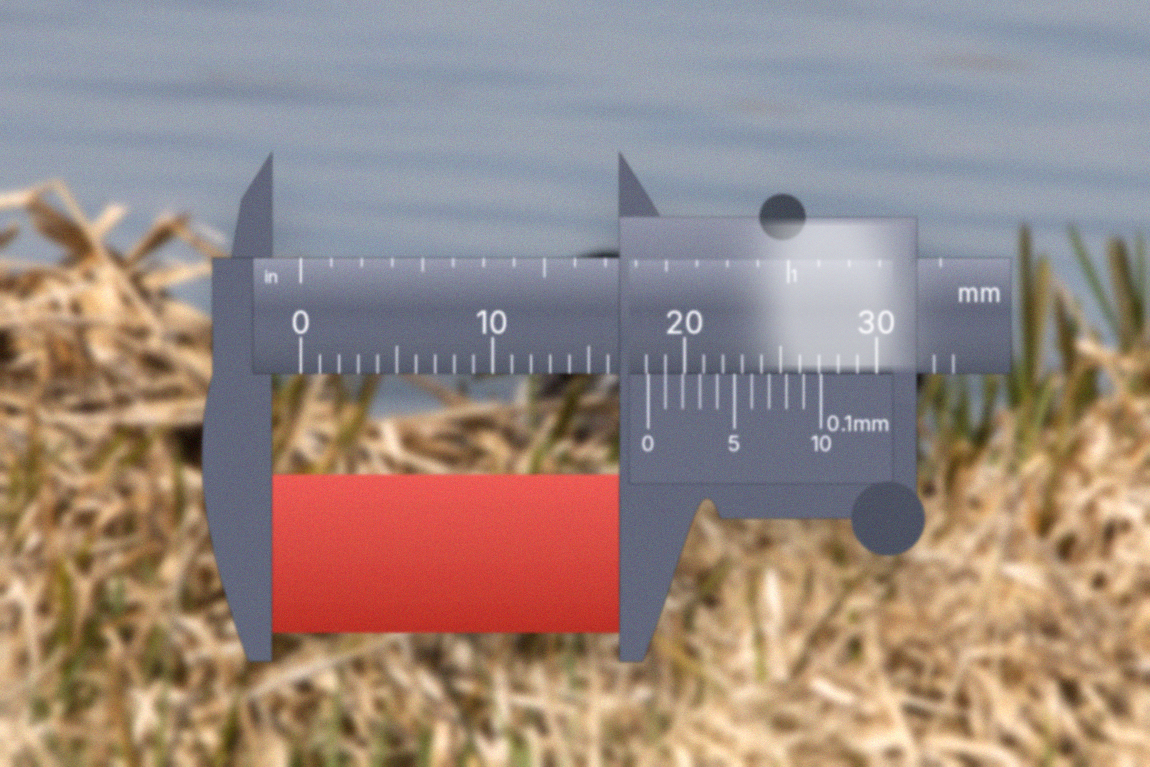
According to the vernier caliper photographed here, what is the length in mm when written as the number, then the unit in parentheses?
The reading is 18.1 (mm)
